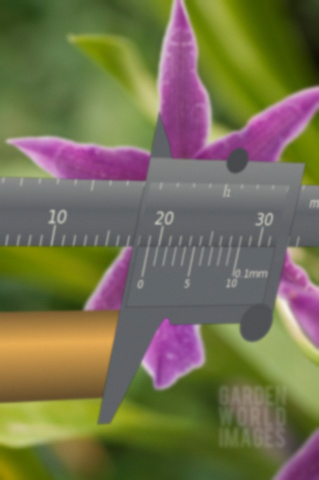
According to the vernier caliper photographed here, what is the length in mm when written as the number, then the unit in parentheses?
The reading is 19.0 (mm)
